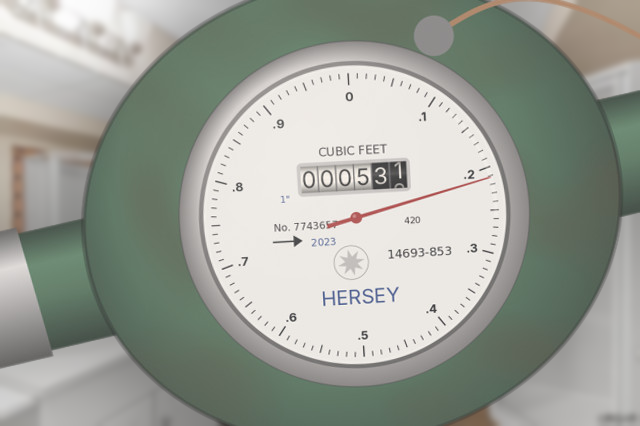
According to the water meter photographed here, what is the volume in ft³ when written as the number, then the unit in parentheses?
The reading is 531.21 (ft³)
